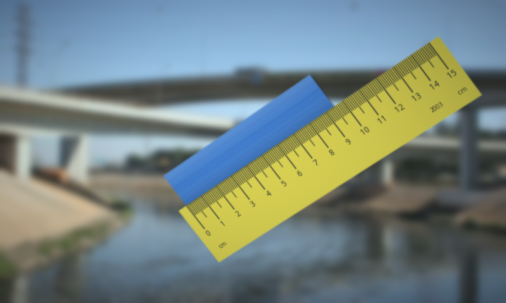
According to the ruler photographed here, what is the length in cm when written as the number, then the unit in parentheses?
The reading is 9.5 (cm)
